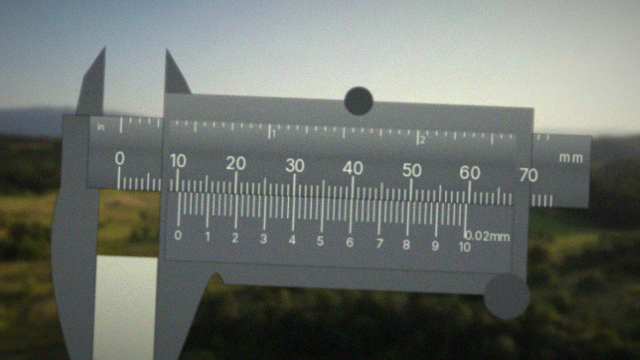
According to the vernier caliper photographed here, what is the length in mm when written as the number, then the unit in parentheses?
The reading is 10.5 (mm)
